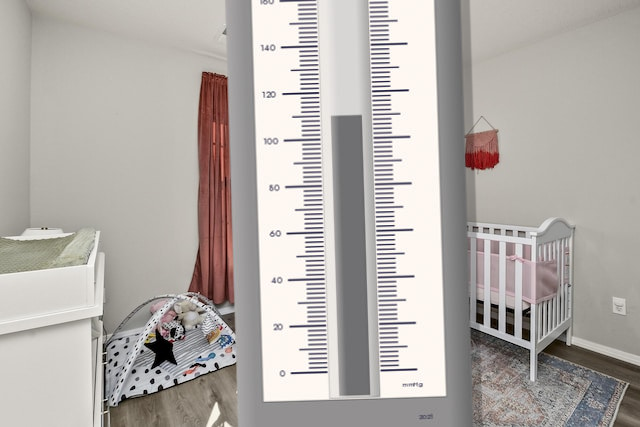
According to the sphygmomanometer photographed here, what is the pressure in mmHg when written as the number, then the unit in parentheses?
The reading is 110 (mmHg)
